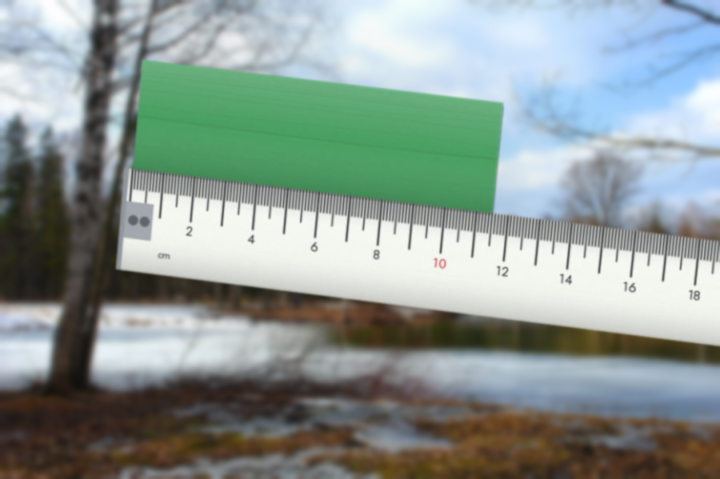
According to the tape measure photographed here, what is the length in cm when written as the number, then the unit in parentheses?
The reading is 11.5 (cm)
